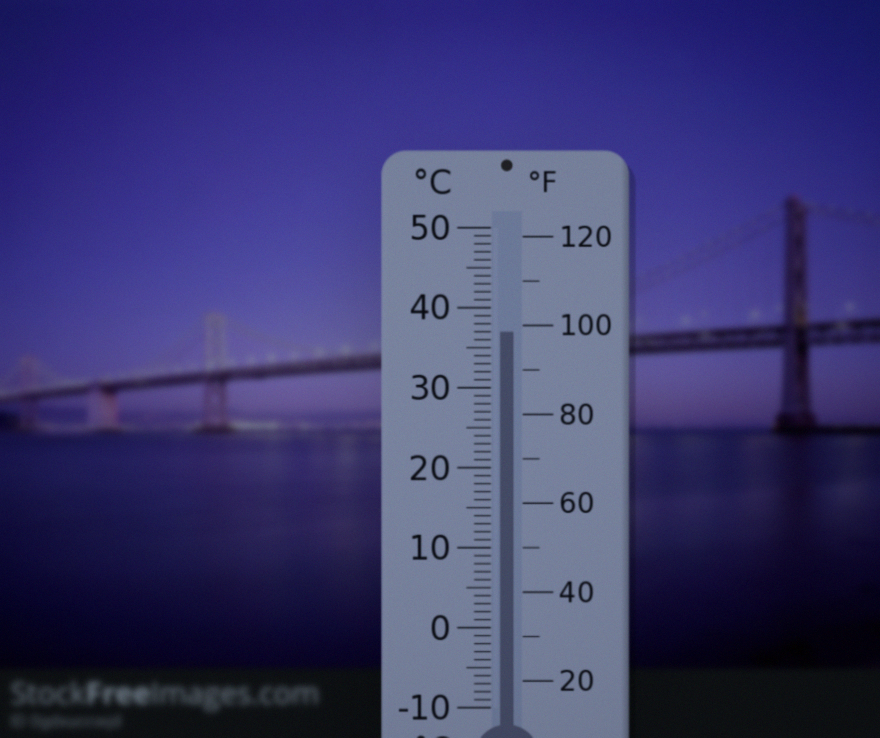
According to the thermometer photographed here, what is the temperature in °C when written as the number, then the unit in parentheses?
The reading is 37 (°C)
